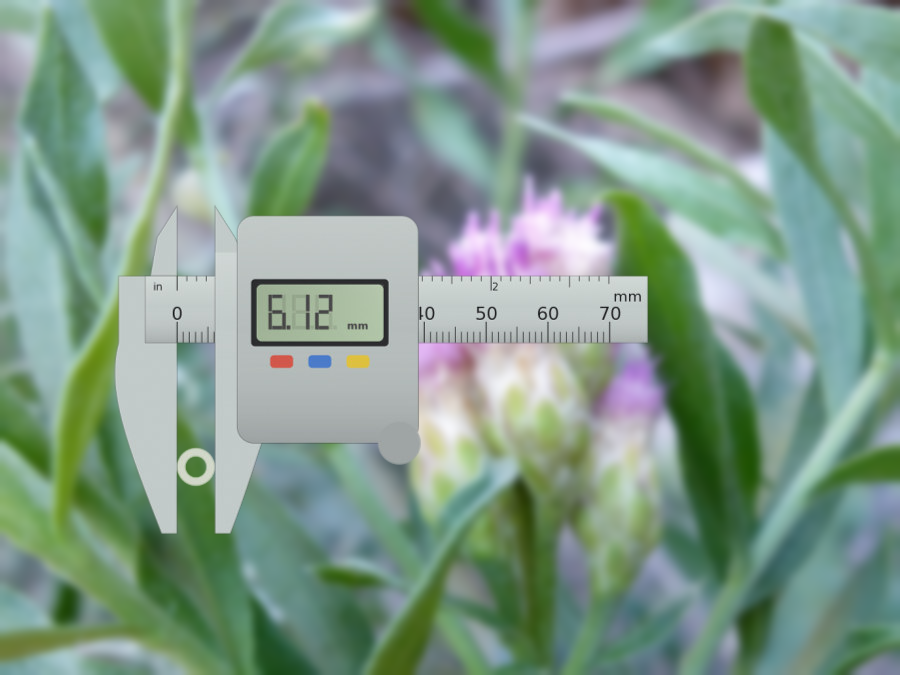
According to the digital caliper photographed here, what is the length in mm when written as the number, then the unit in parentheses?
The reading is 6.12 (mm)
